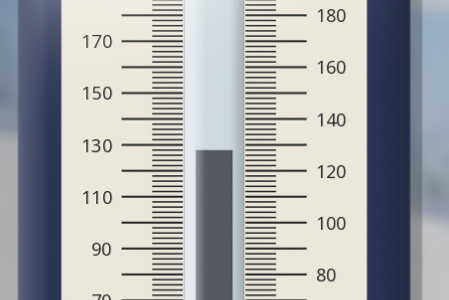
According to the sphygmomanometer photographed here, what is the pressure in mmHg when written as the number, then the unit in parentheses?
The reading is 128 (mmHg)
